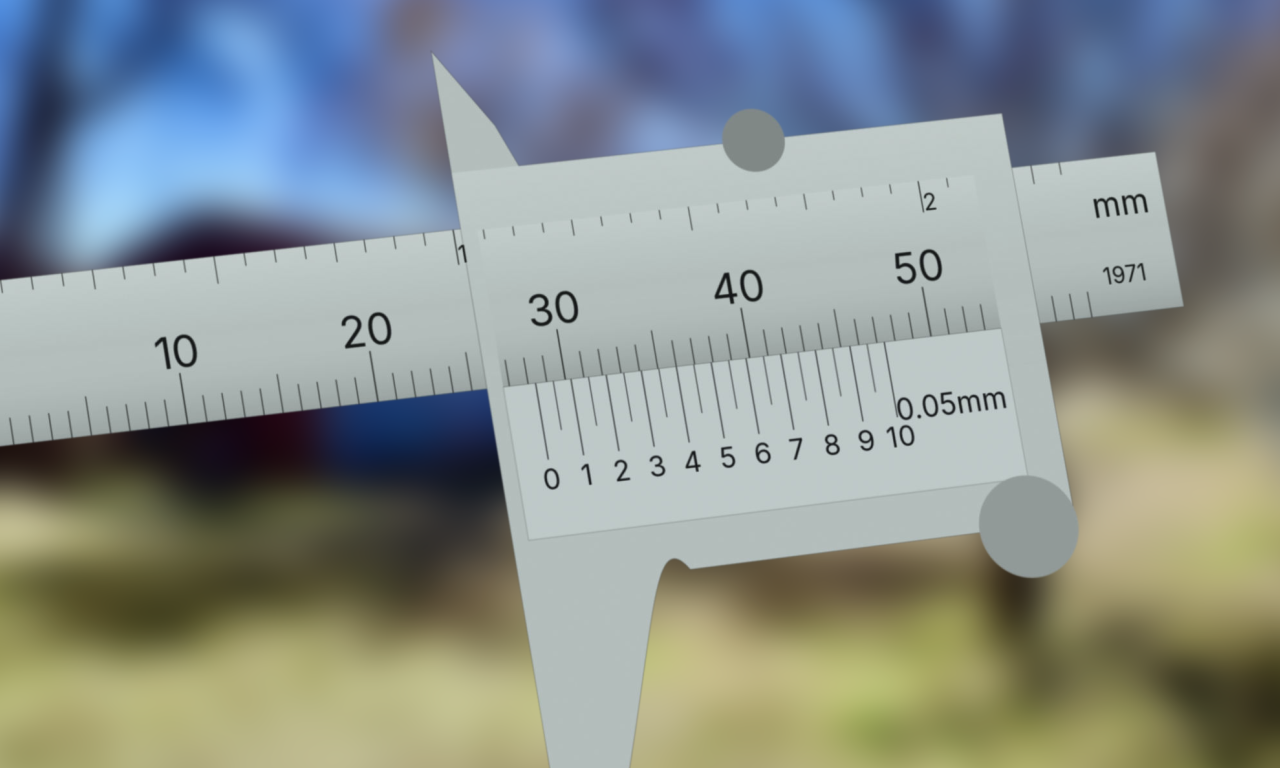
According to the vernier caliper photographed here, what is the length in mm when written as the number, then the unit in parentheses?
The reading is 28.4 (mm)
